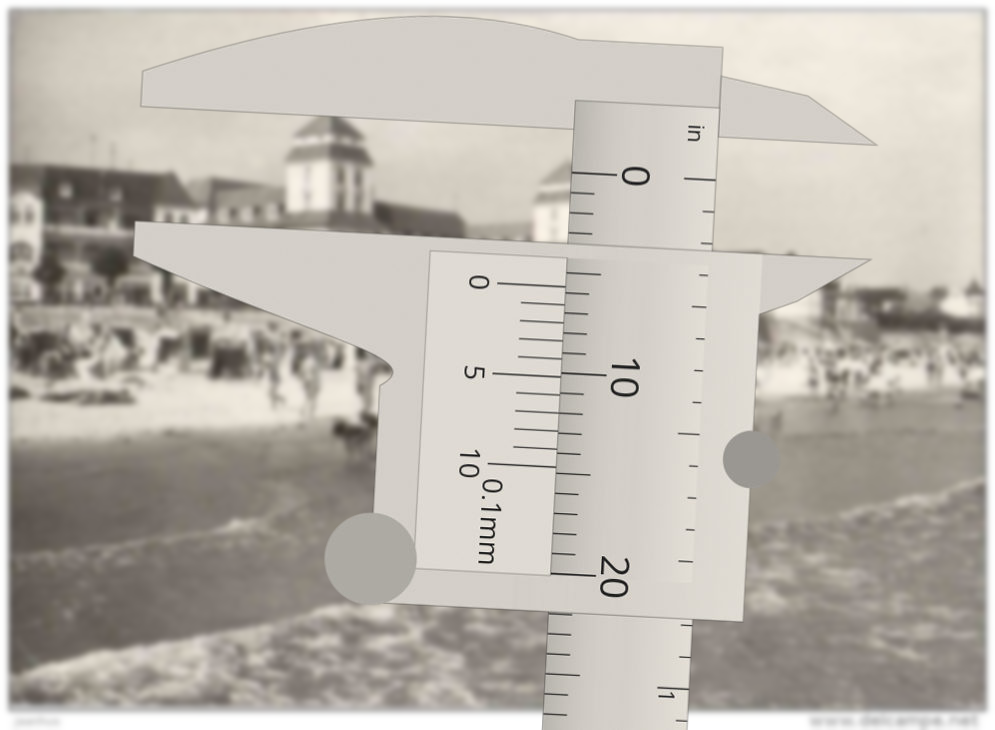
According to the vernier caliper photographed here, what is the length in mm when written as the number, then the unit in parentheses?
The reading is 5.7 (mm)
